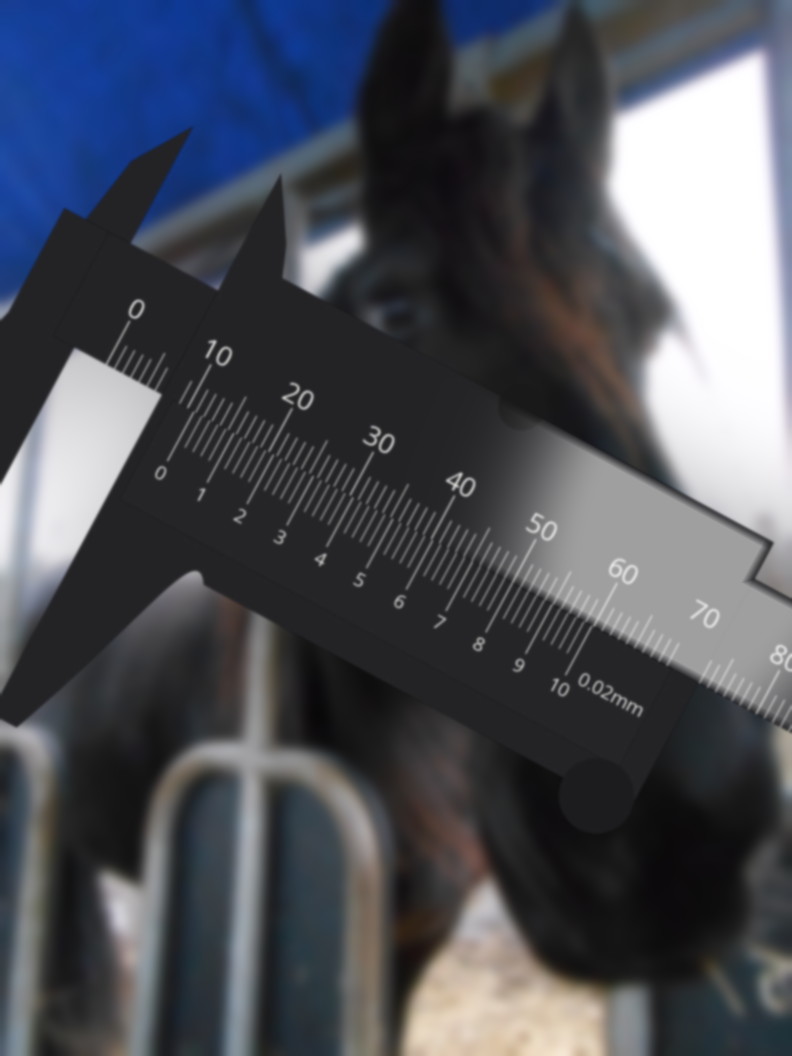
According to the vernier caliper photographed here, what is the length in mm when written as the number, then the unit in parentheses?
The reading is 10.8 (mm)
